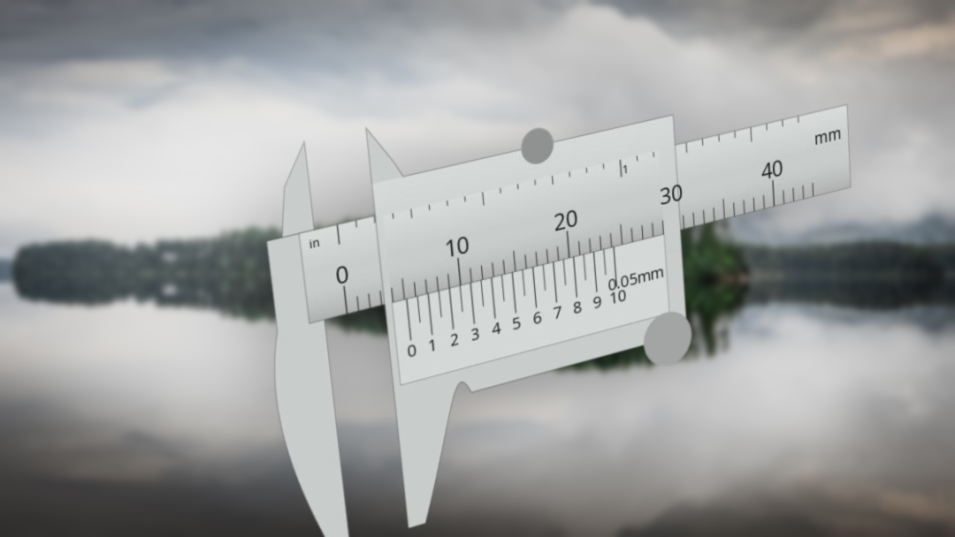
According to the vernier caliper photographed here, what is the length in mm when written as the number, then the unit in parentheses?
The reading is 5.2 (mm)
